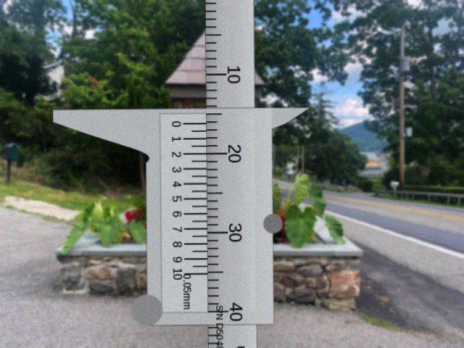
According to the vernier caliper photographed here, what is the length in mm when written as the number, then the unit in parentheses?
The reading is 16.2 (mm)
